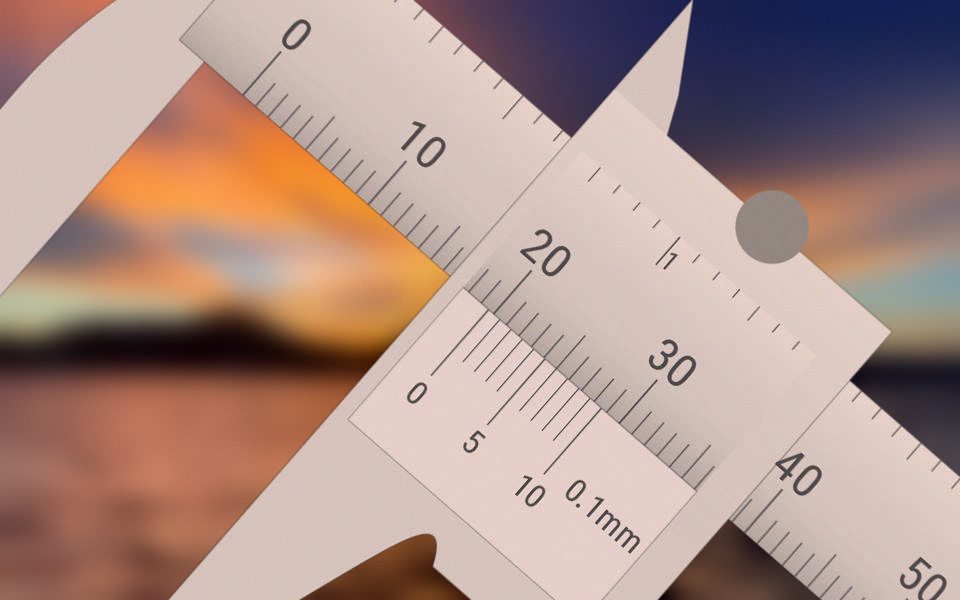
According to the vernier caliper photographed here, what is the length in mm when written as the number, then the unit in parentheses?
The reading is 19.6 (mm)
